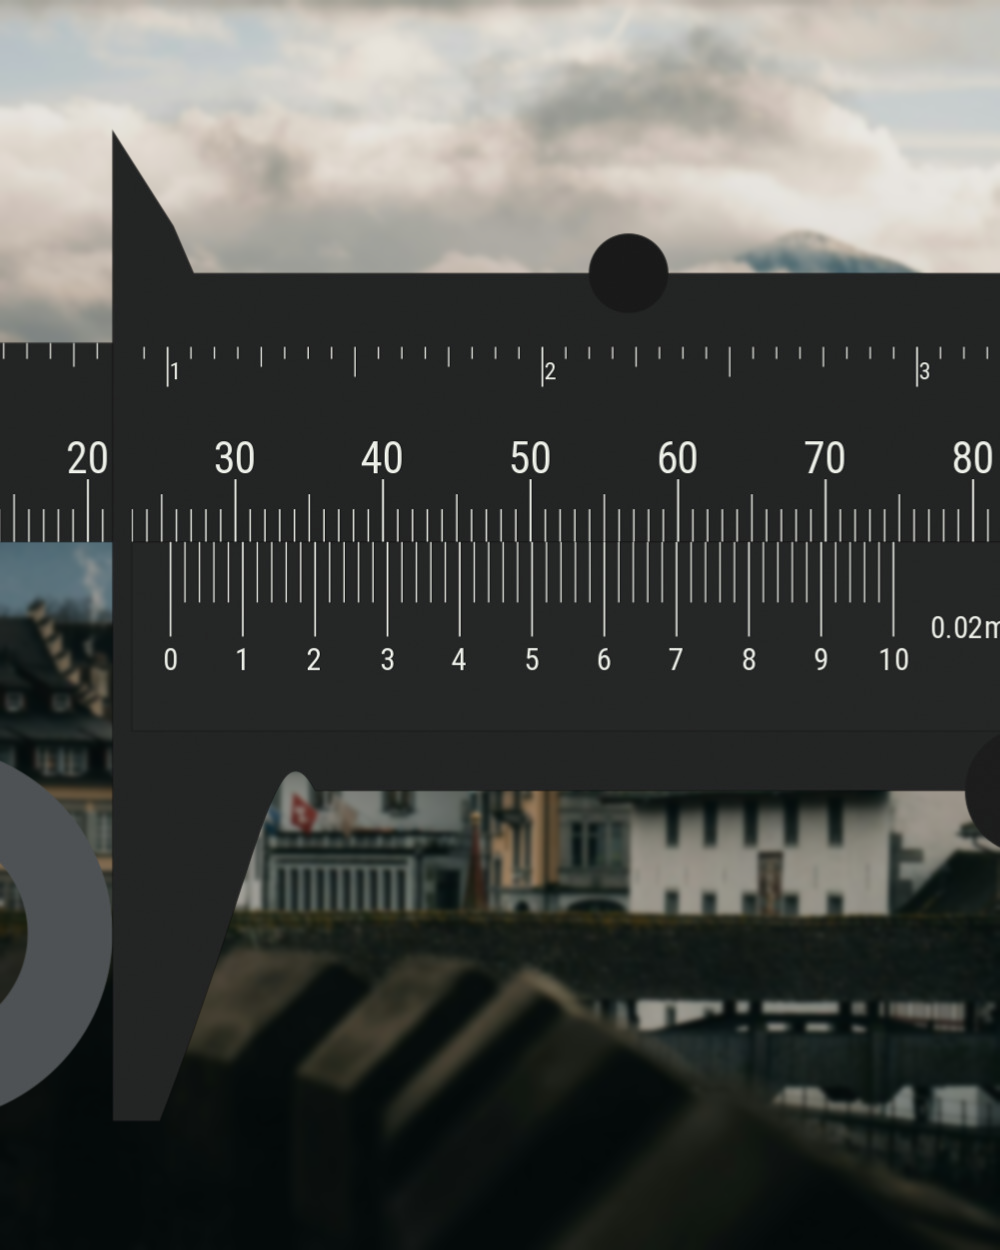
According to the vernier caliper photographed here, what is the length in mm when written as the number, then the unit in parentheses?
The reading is 25.6 (mm)
